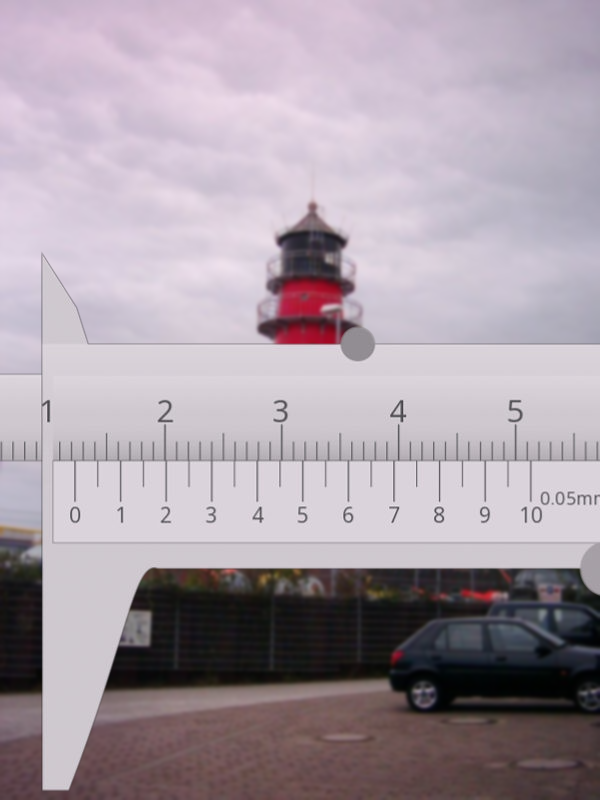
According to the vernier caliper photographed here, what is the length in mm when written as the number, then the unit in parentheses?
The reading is 12.3 (mm)
